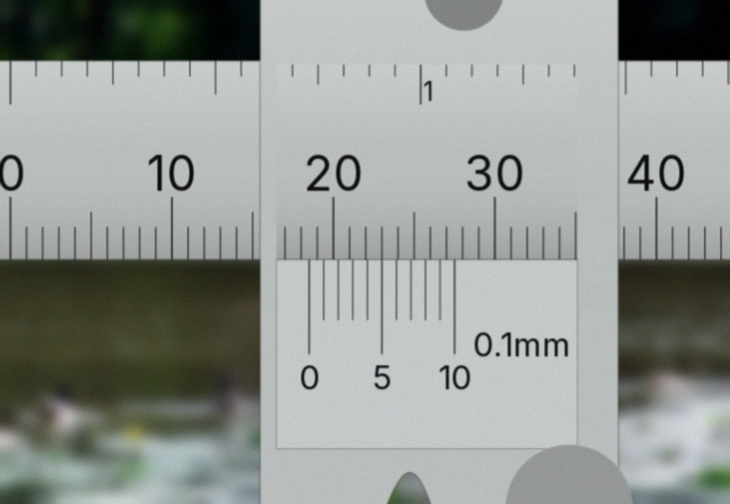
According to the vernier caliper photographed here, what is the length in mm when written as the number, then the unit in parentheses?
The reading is 18.5 (mm)
